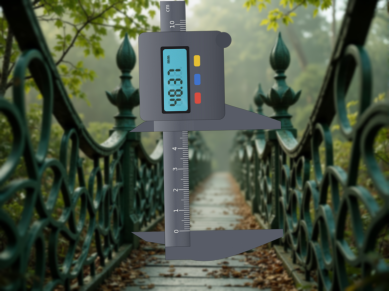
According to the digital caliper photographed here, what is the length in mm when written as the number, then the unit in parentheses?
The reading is 48.37 (mm)
